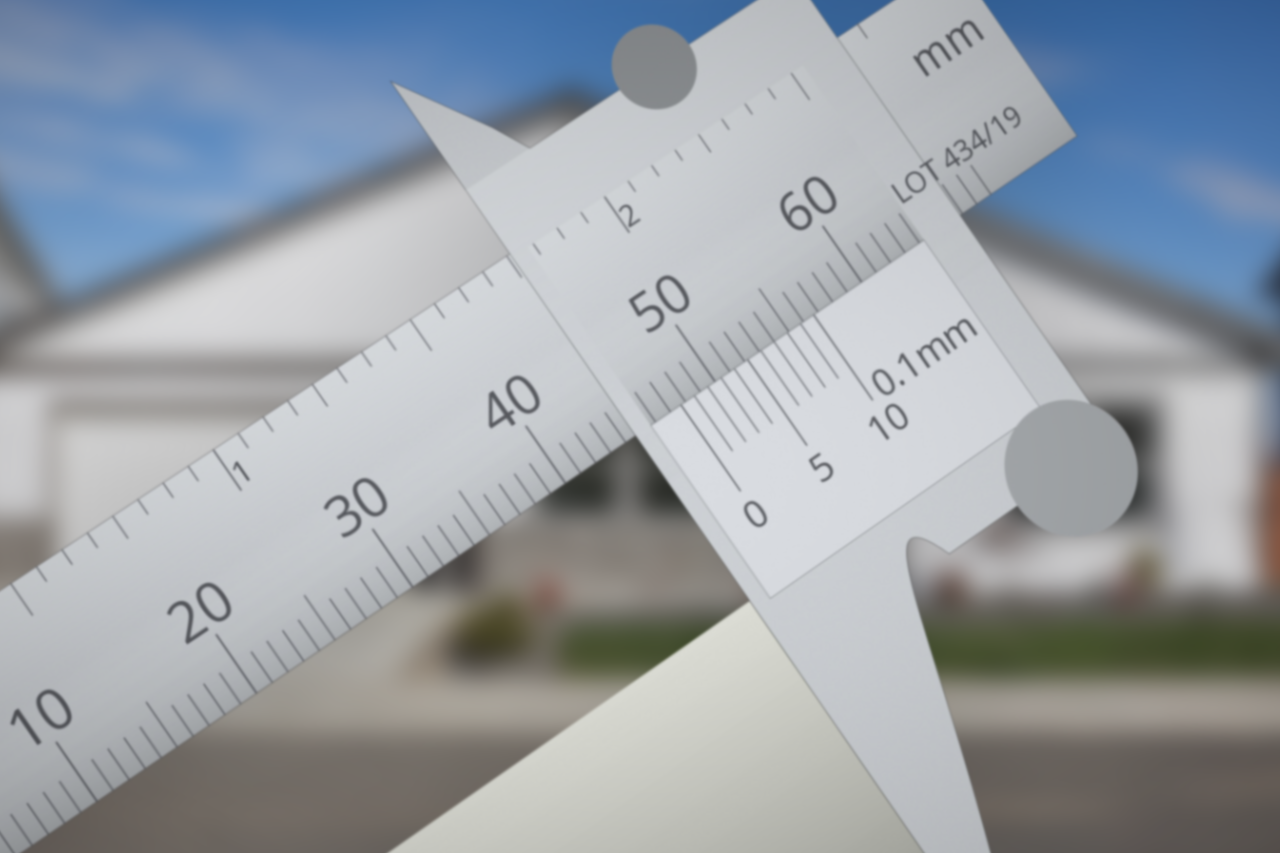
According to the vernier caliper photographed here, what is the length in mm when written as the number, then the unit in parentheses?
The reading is 47.7 (mm)
